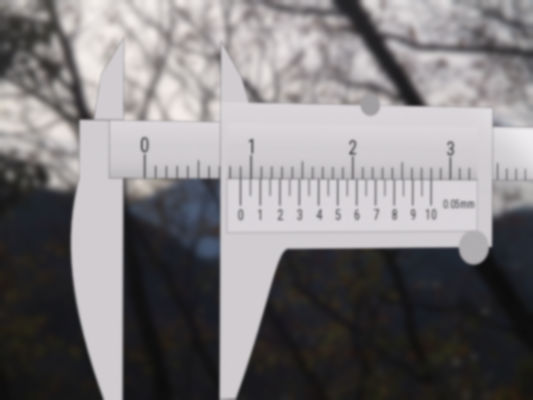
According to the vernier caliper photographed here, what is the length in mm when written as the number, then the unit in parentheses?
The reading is 9.0 (mm)
